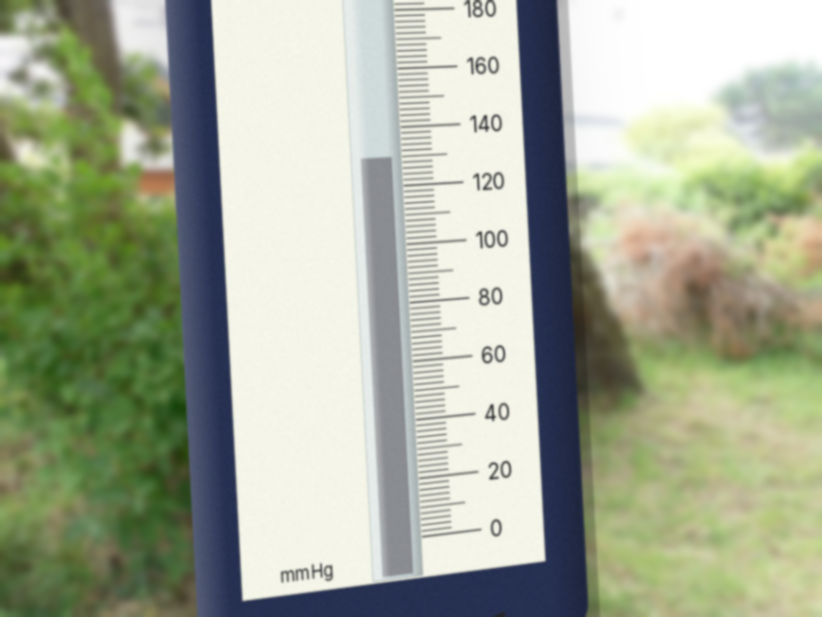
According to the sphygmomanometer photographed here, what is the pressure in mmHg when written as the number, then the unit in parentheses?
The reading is 130 (mmHg)
